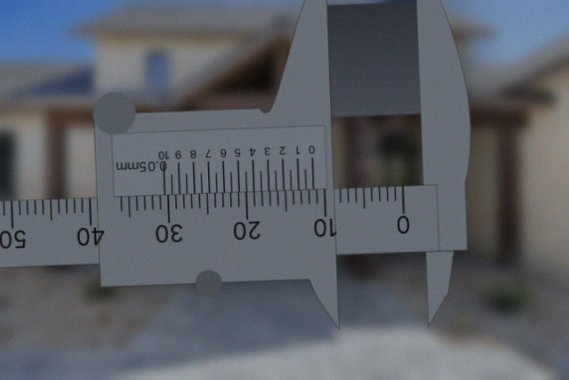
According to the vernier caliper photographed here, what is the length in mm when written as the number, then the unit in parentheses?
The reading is 11.4 (mm)
